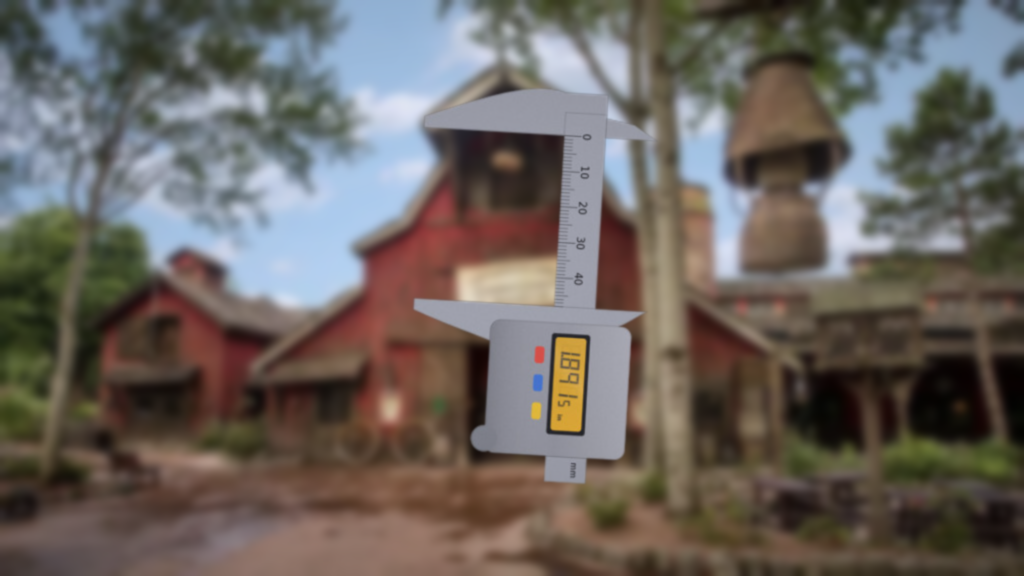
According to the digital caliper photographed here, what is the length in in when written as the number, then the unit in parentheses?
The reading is 1.8915 (in)
